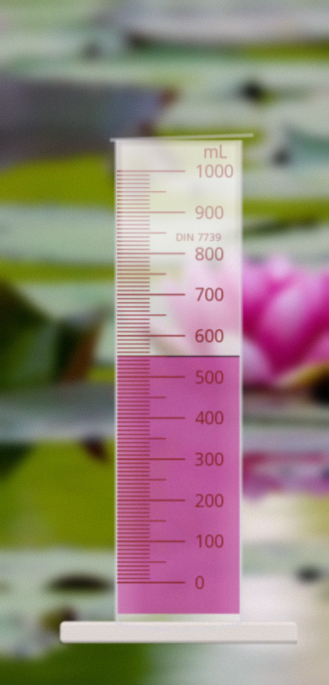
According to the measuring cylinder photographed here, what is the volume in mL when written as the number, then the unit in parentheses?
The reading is 550 (mL)
